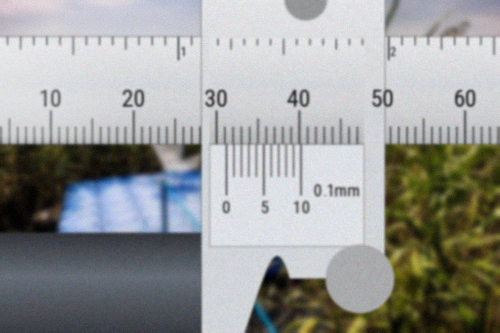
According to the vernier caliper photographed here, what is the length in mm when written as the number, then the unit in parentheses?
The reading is 31.2 (mm)
